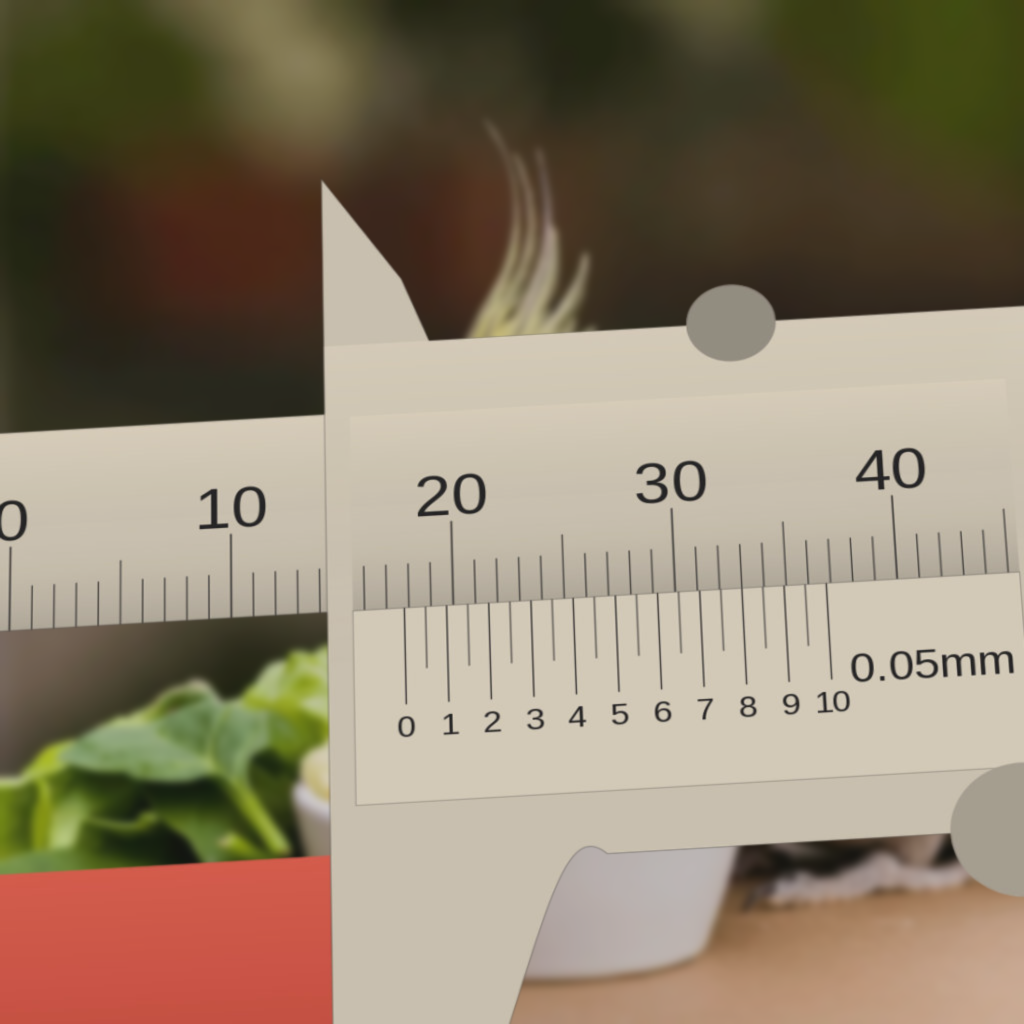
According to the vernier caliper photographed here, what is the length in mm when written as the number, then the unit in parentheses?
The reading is 17.8 (mm)
